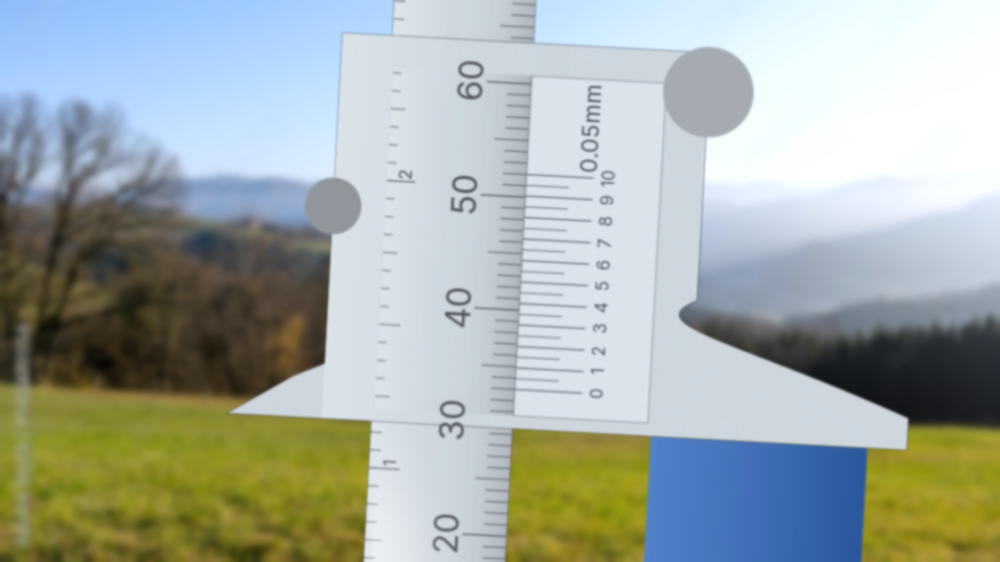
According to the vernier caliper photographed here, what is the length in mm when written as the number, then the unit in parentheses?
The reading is 33.0 (mm)
